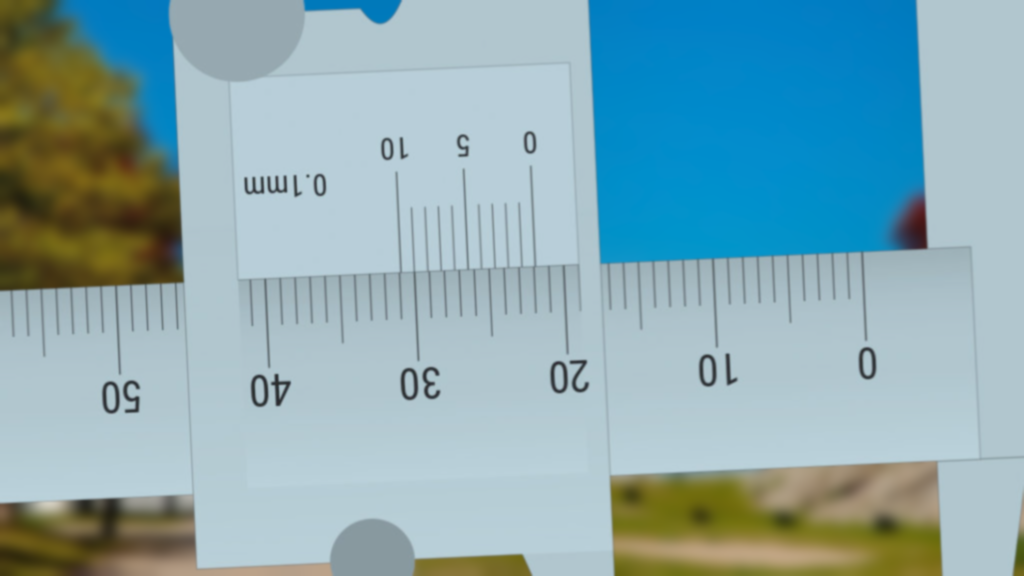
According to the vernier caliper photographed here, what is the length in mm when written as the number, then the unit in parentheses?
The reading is 21.9 (mm)
